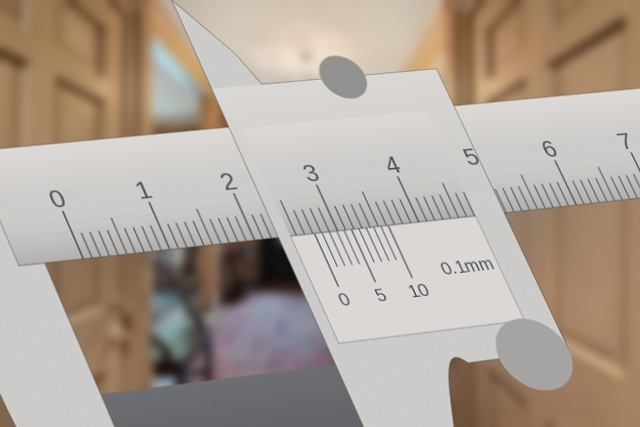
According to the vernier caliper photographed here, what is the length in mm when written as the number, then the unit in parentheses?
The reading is 27.2 (mm)
